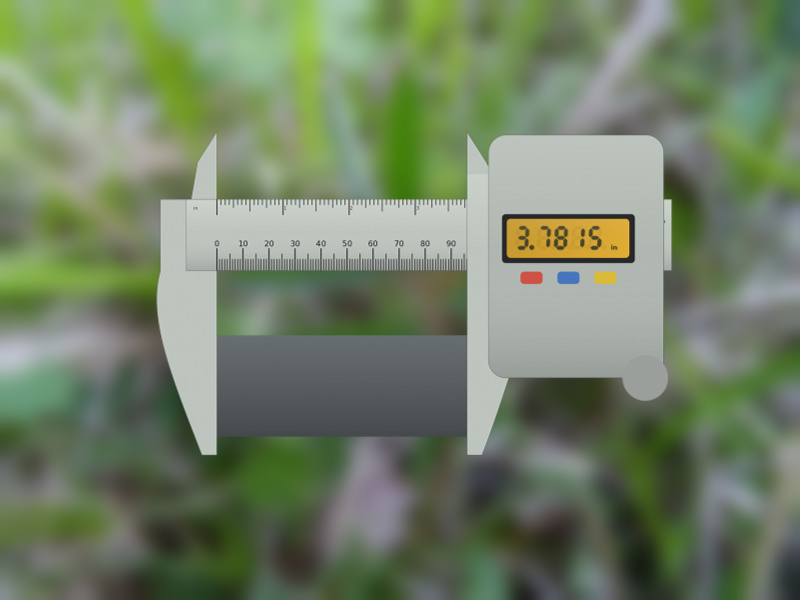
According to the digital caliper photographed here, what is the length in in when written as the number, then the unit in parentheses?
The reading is 3.7815 (in)
